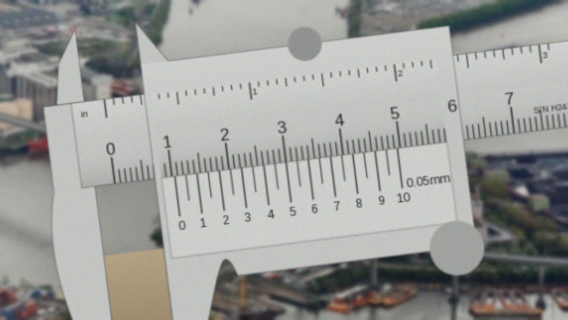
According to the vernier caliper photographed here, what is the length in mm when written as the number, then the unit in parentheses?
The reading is 10.5 (mm)
